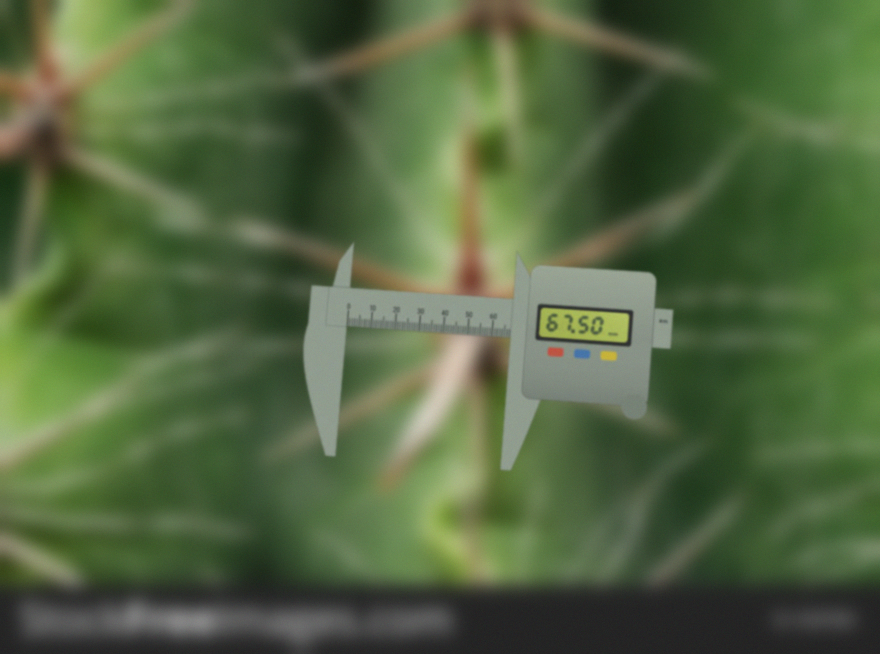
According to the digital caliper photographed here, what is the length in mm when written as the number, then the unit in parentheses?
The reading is 67.50 (mm)
